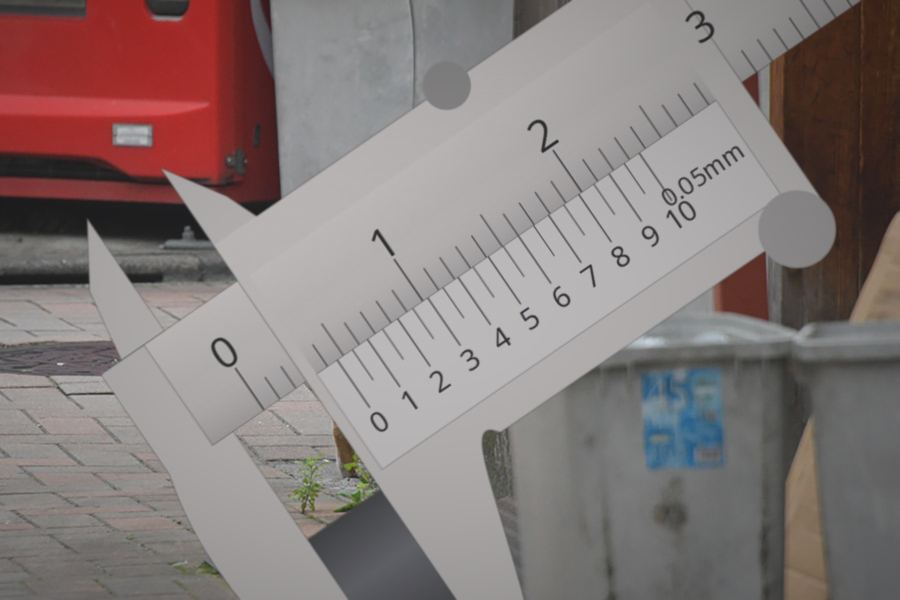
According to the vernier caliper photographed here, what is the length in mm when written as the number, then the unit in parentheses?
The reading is 4.6 (mm)
